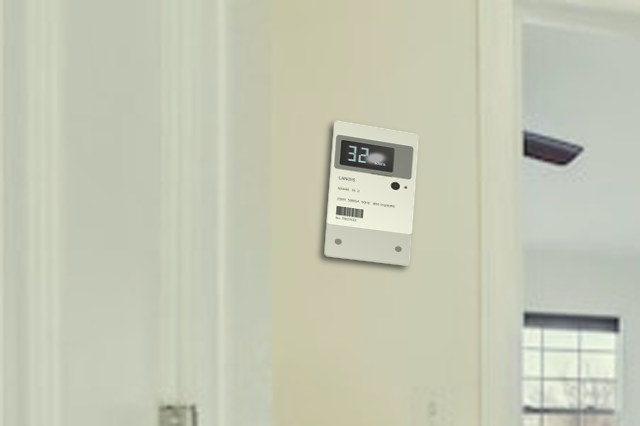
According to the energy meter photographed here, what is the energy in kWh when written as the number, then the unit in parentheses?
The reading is 32 (kWh)
